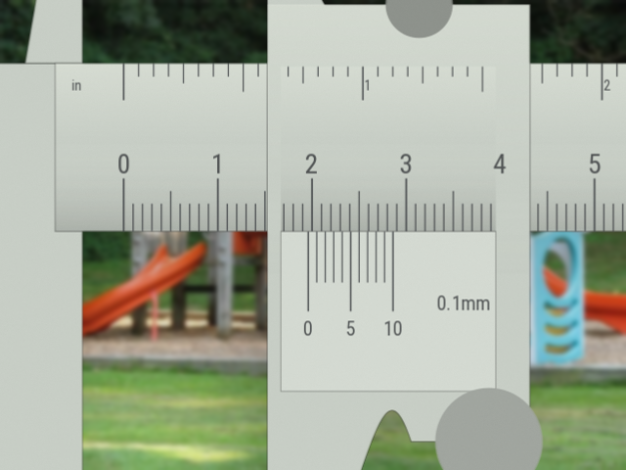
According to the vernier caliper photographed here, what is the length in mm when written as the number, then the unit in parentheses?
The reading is 19.6 (mm)
